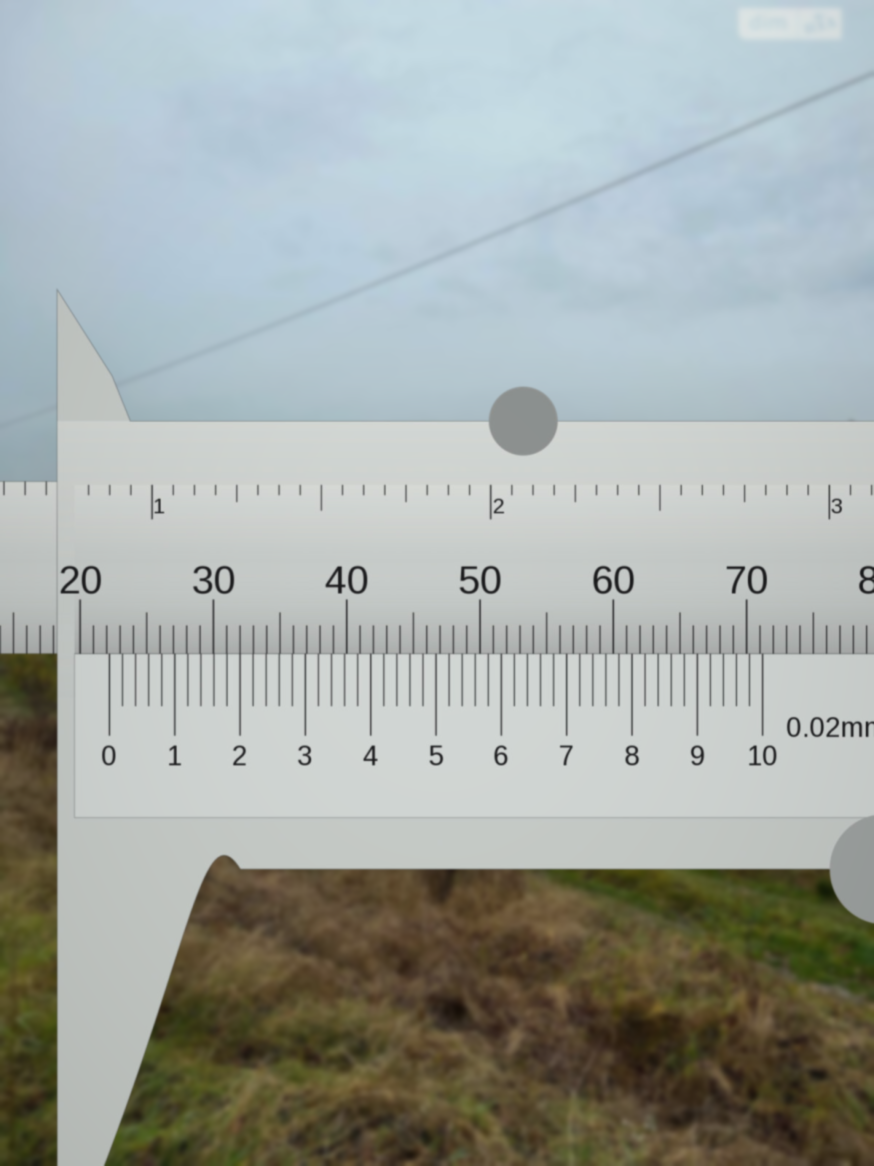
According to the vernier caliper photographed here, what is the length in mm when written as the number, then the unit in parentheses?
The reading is 22.2 (mm)
